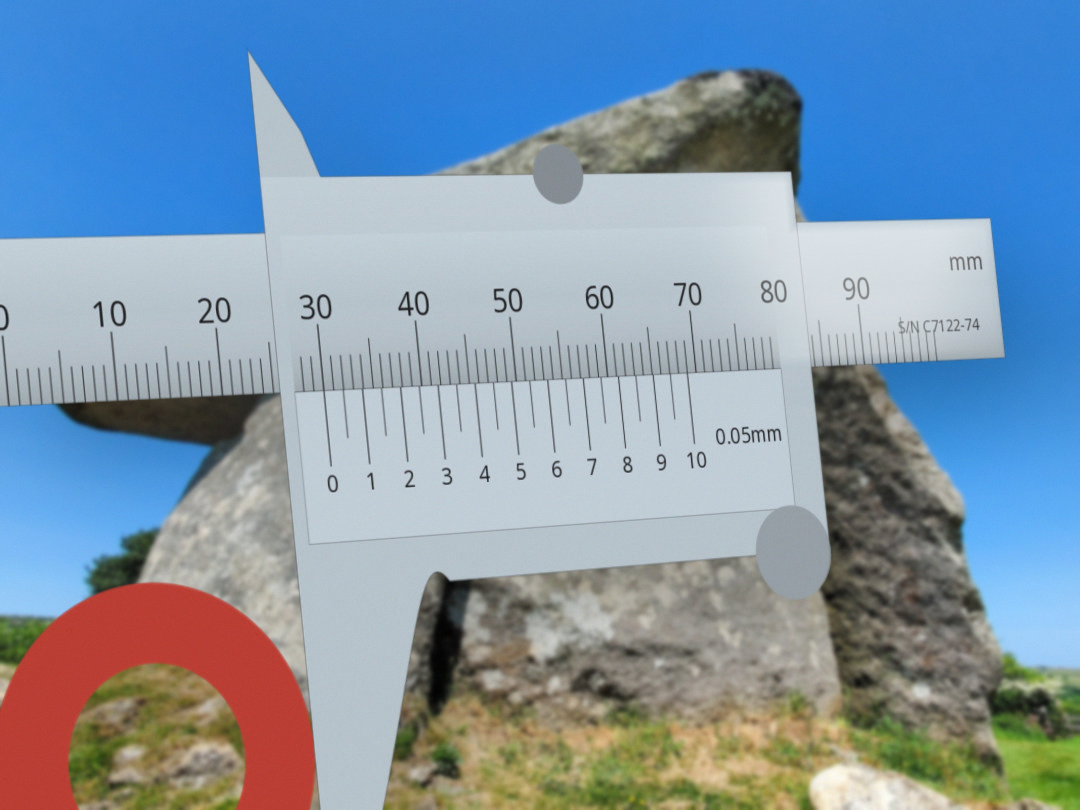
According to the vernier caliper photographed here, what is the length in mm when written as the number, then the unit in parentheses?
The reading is 30.0 (mm)
